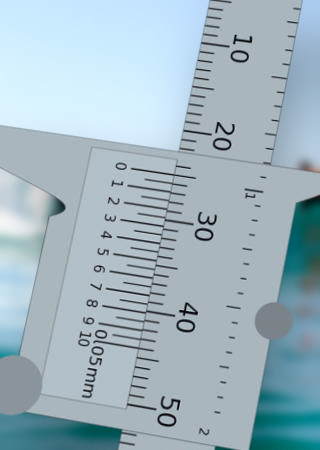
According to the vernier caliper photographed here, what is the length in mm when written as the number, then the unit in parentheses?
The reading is 25.0 (mm)
